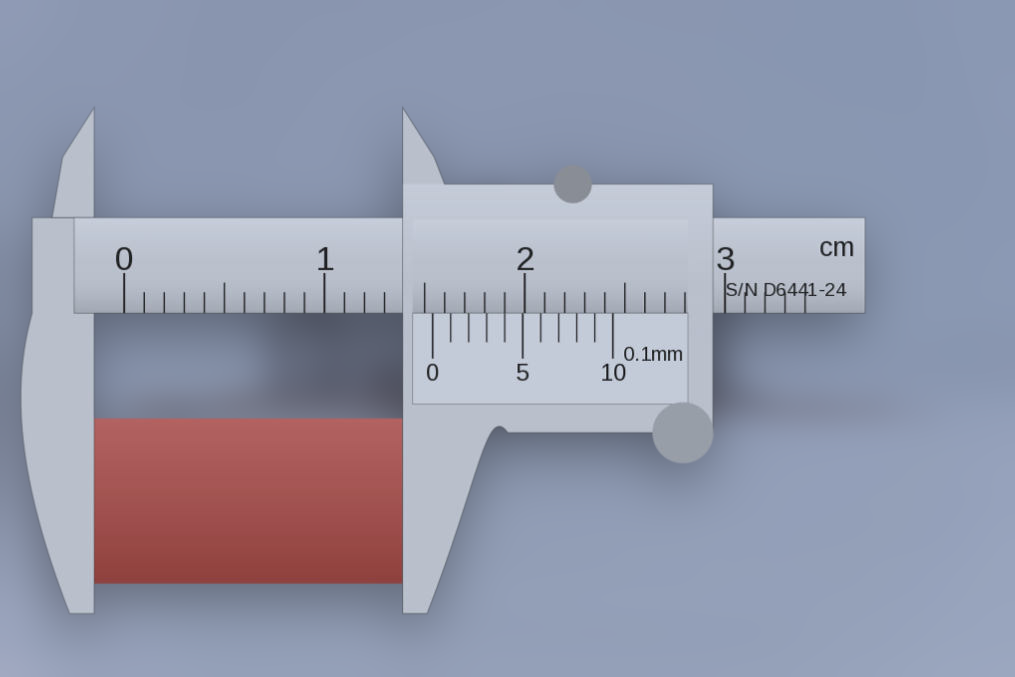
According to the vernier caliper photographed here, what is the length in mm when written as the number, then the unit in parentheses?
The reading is 15.4 (mm)
